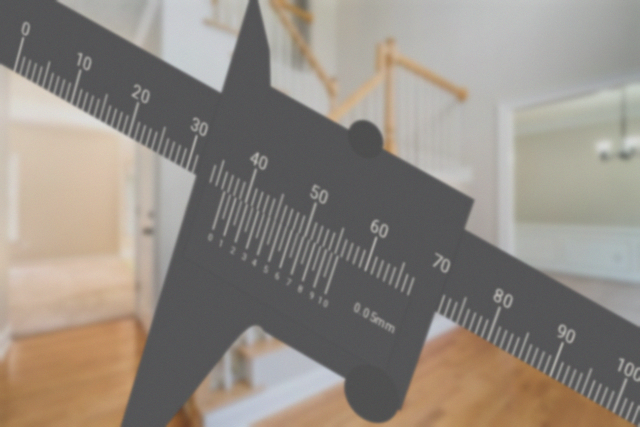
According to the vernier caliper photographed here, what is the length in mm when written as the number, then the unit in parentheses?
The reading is 36.5 (mm)
